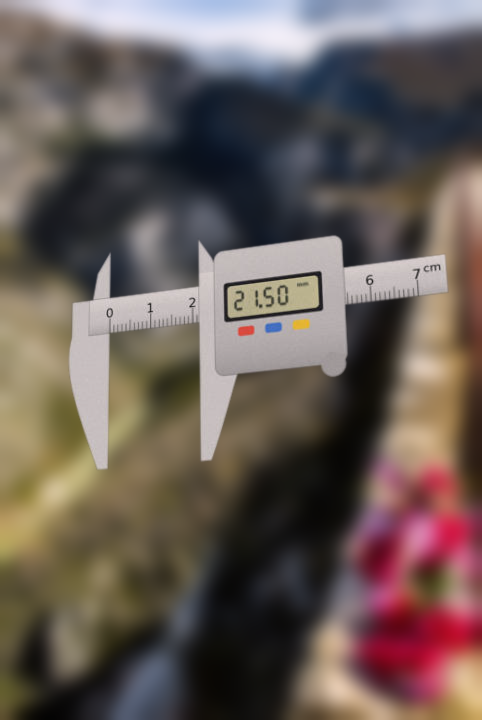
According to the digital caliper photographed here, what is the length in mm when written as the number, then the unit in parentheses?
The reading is 21.50 (mm)
